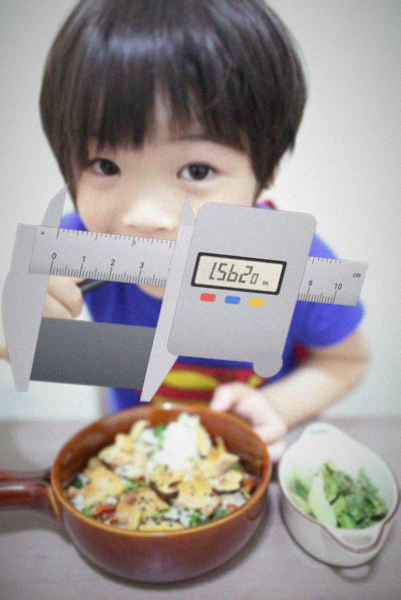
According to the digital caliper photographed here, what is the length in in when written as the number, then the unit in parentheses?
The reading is 1.5620 (in)
